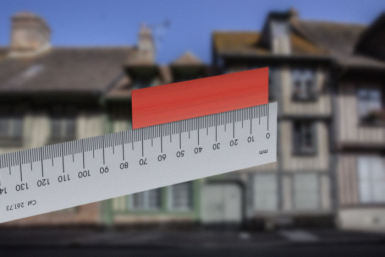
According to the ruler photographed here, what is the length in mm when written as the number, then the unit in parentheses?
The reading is 75 (mm)
